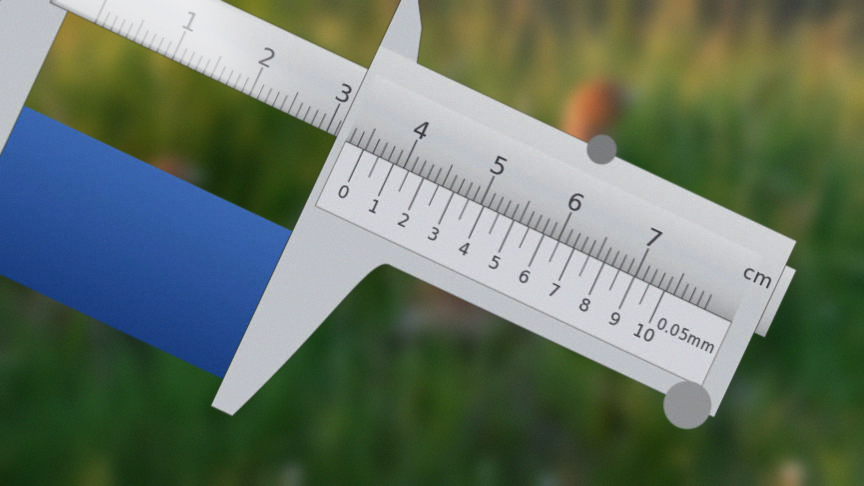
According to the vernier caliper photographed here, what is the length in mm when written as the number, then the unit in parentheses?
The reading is 34.8 (mm)
